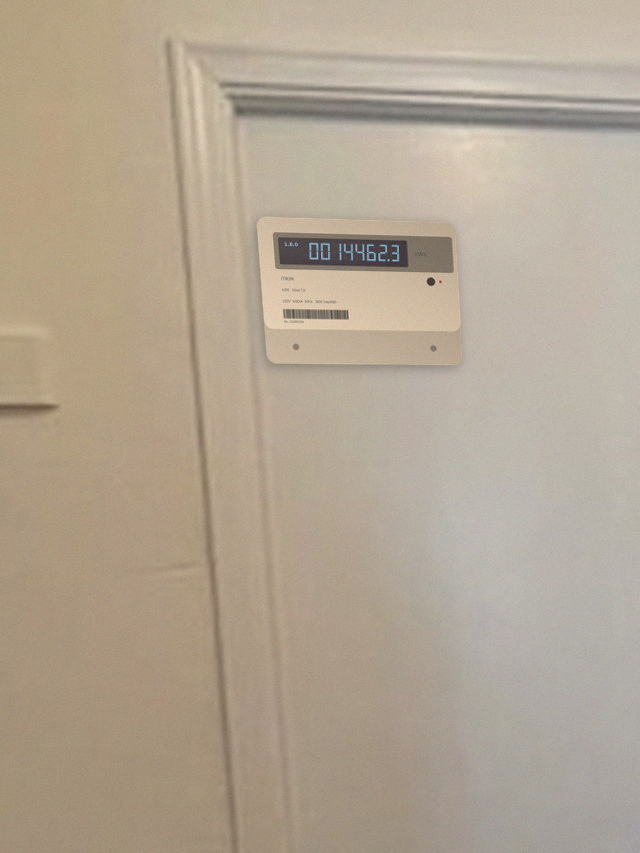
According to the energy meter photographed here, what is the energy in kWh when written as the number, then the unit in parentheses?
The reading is 14462.3 (kWh)
